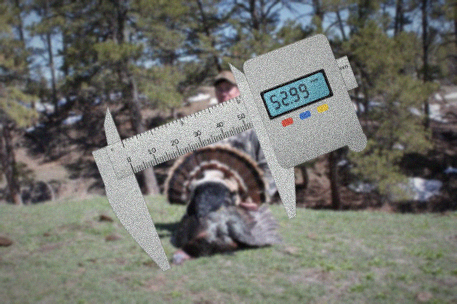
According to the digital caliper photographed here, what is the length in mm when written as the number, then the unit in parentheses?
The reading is 52.99 (mm)
